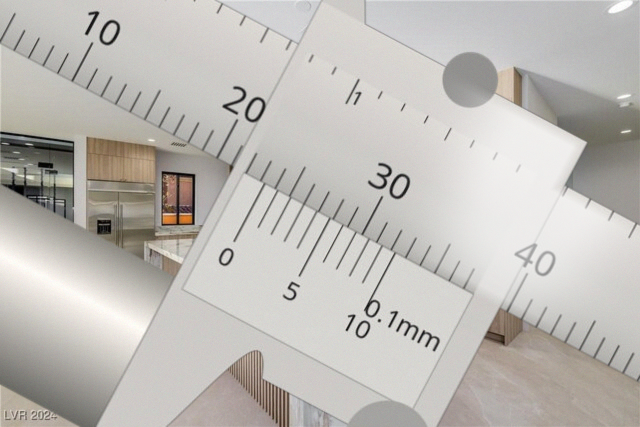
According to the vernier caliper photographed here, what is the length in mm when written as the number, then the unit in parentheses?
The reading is 23.3 (mm)
